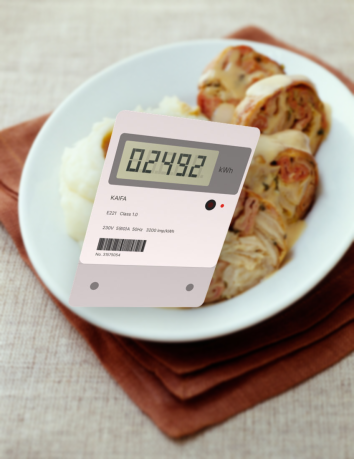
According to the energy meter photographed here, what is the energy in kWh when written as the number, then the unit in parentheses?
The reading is 2492 (kWh)
